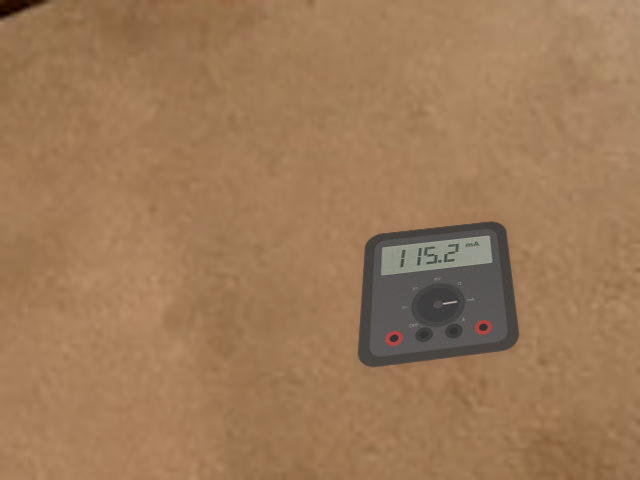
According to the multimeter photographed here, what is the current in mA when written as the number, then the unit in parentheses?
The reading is 115.2 (mA)
